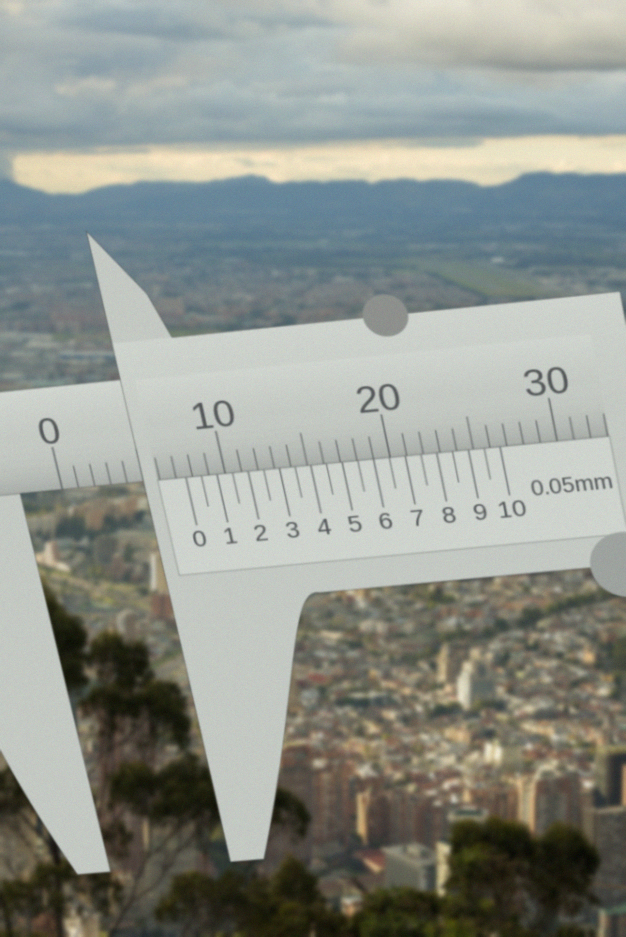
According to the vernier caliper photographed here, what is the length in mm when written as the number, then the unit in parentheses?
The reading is 7.6 (mm)
